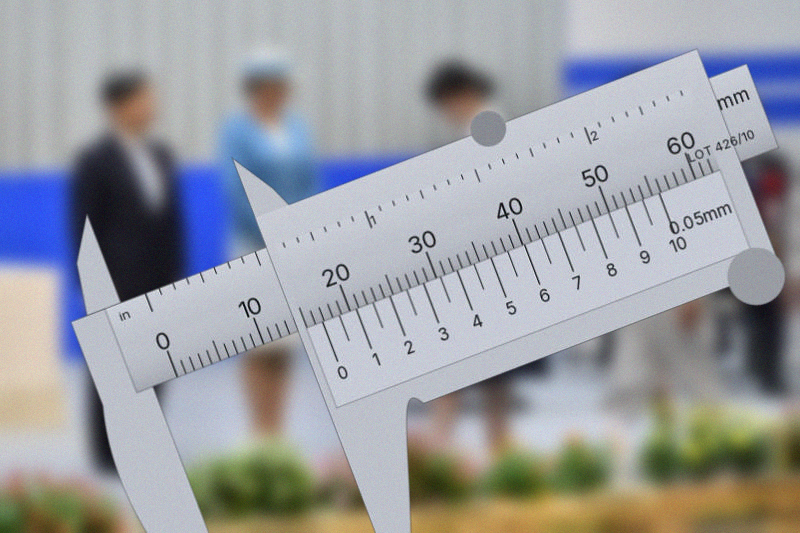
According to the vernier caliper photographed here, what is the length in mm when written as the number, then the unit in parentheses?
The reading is 16.8 (mm)
